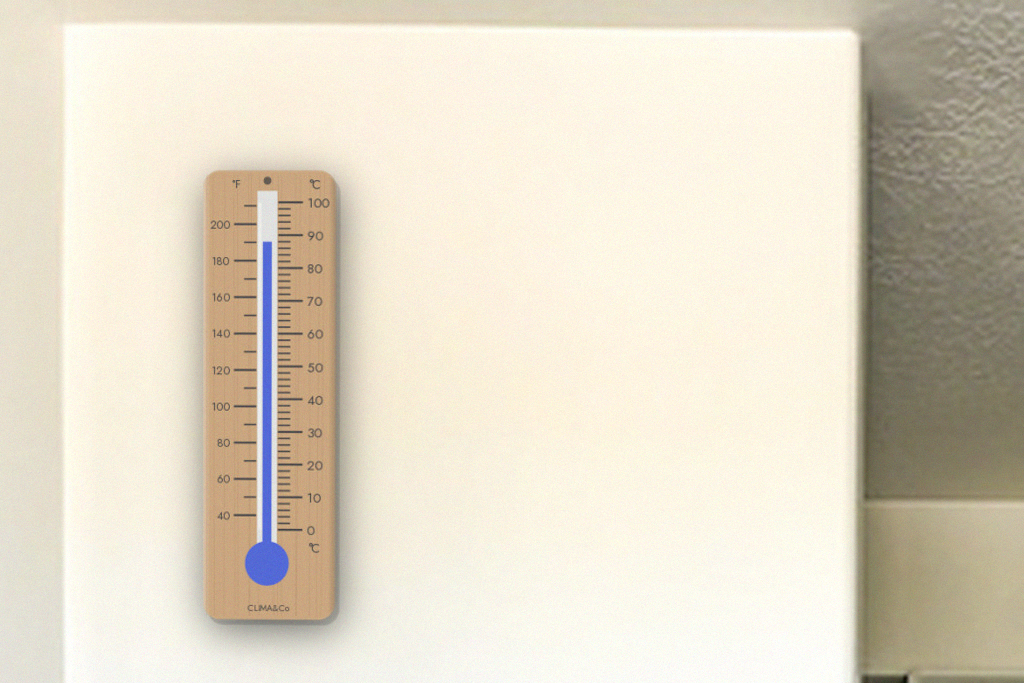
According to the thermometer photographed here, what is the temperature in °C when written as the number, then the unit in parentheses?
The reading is 88 (°C)
